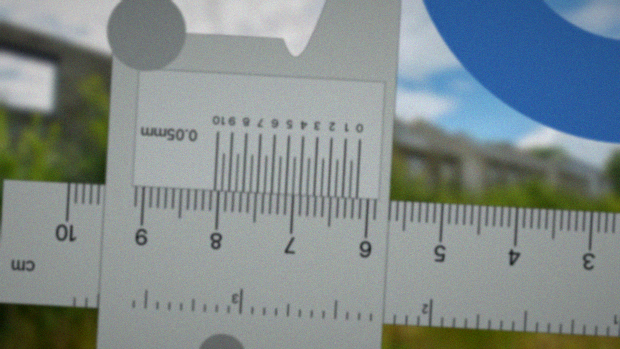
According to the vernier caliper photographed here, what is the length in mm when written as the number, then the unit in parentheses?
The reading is 61.5 (mm)
